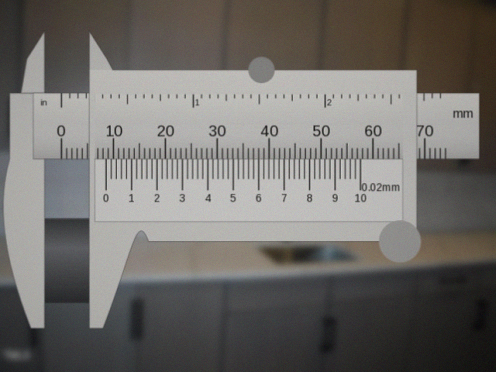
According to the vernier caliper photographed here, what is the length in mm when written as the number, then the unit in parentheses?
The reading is 8.6 (mm)
